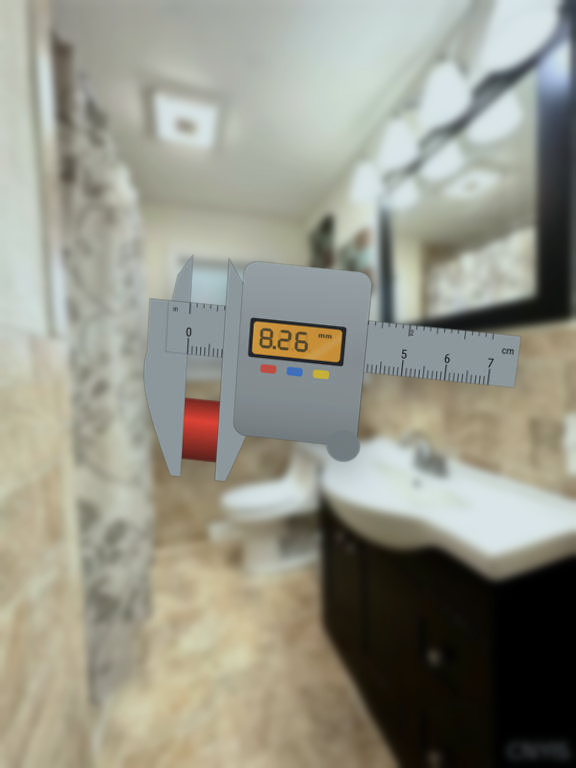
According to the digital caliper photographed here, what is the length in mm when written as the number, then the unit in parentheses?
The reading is 8.26 (mm)
